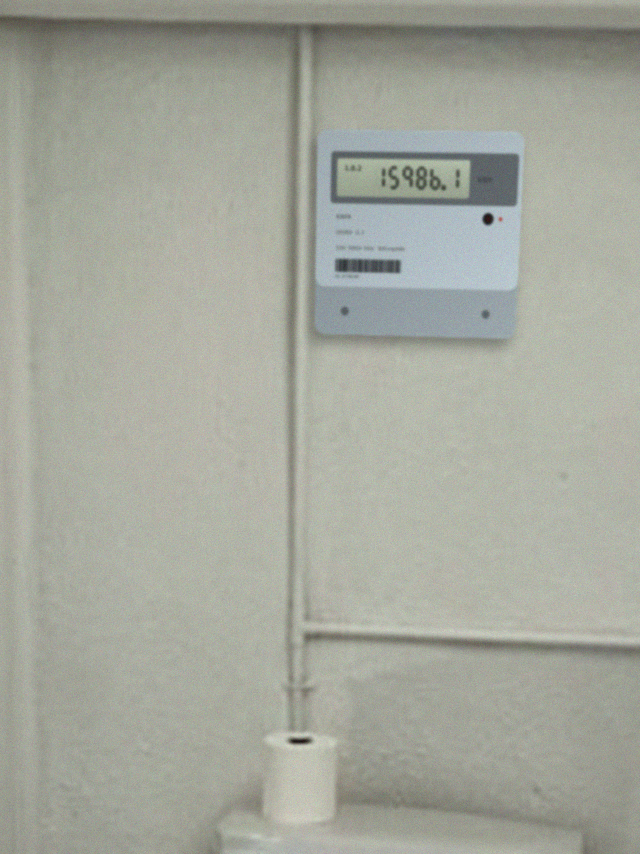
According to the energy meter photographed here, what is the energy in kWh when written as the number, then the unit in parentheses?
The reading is 15986.1 (kWh)
